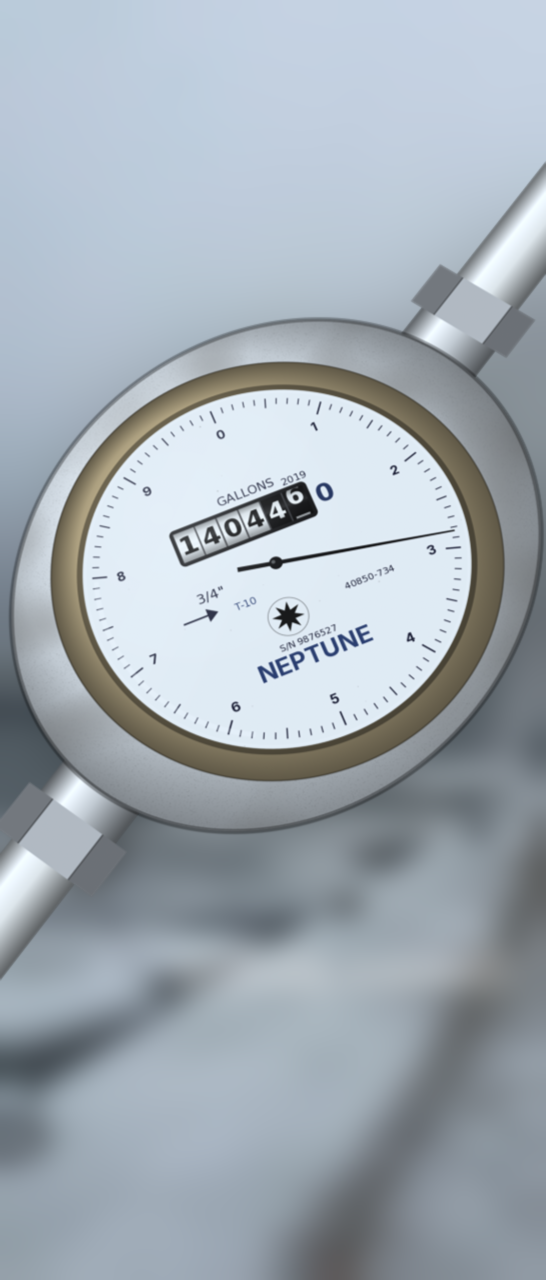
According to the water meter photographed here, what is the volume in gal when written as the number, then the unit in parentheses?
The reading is 1404462.8 (gal)
